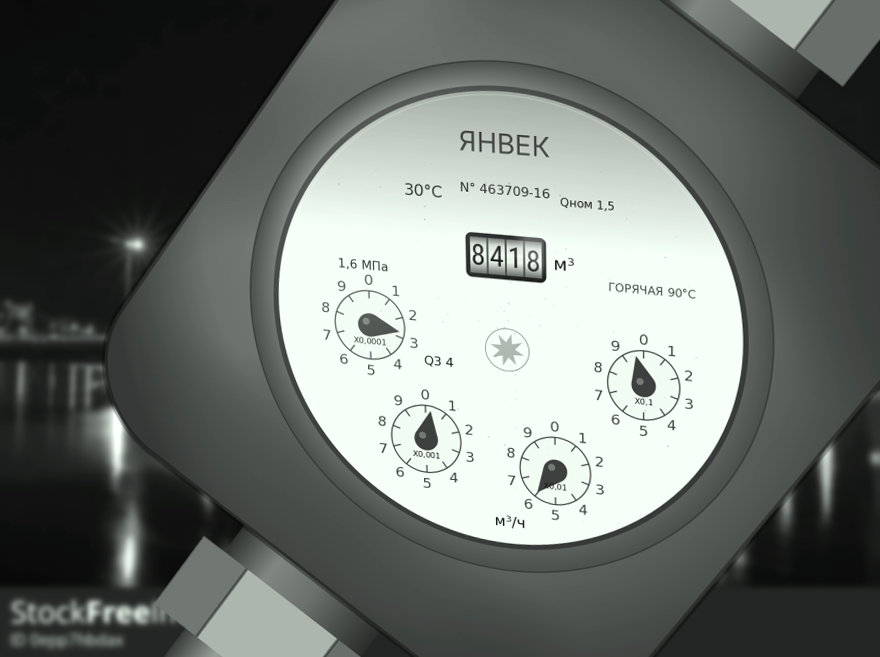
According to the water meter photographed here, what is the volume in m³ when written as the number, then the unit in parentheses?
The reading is 8417.9602 (m³)
